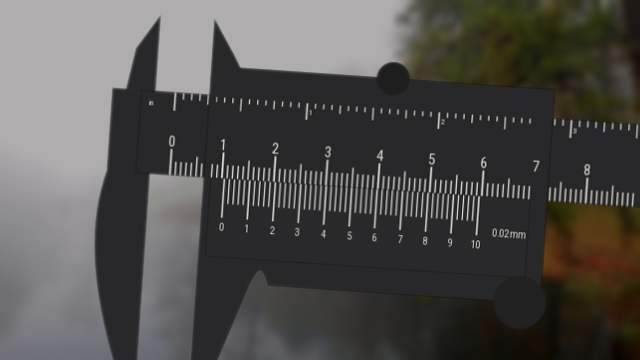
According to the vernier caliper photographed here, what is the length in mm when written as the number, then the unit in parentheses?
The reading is 10.5 (mm)
